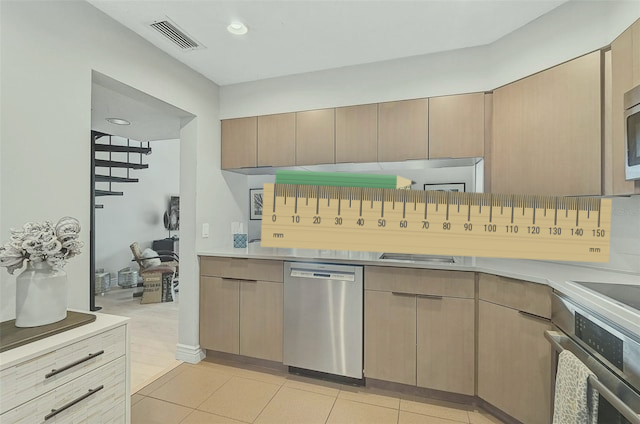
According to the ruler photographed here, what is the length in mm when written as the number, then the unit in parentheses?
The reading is 65 (mm)
